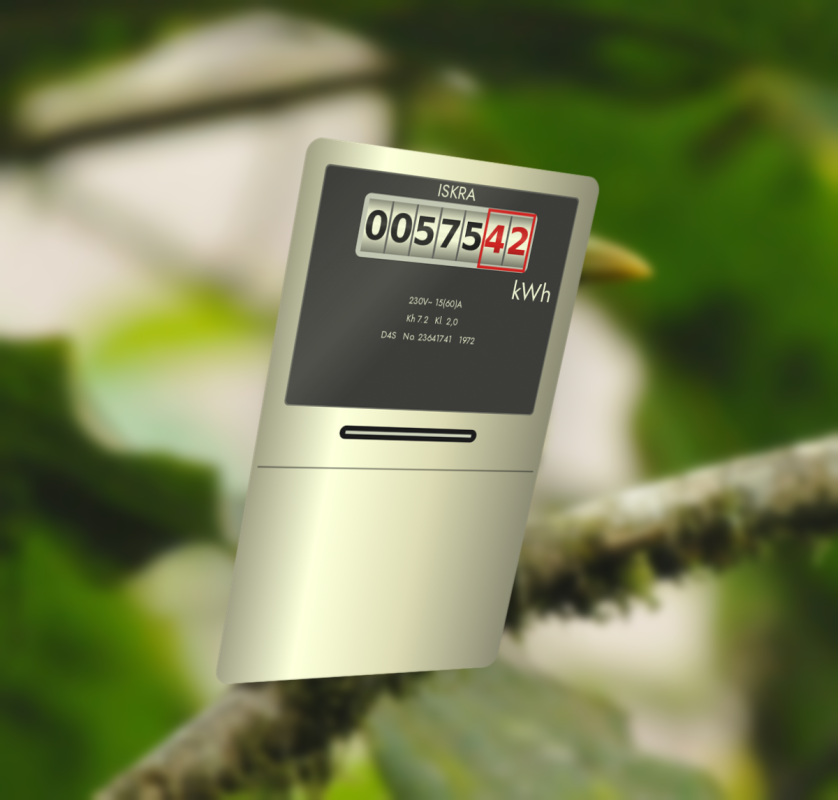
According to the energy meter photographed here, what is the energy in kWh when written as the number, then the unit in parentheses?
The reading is 575.42 (kWh)
